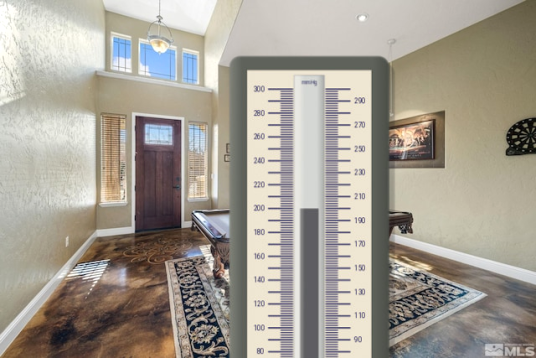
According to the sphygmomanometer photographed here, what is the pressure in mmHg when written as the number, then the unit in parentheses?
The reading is 200 (mmHg)
